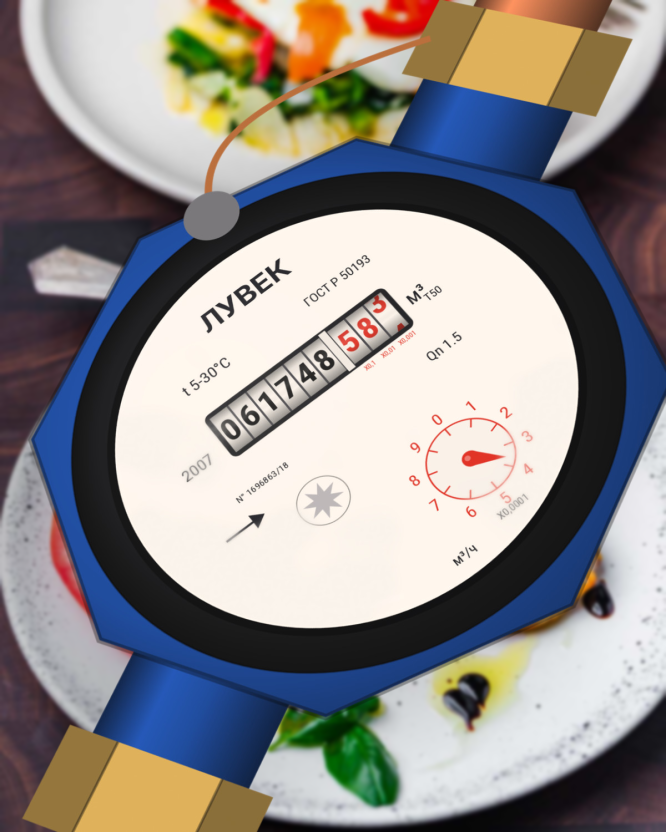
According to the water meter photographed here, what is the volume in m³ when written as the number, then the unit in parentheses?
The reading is 61748.5833 (m³)
